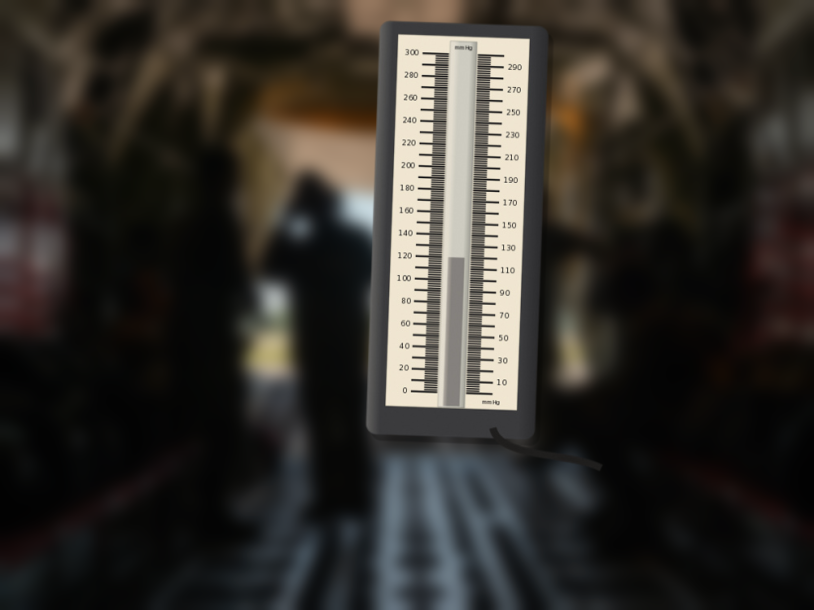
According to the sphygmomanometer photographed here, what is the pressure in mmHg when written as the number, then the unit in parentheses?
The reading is 120 (mmHg)
